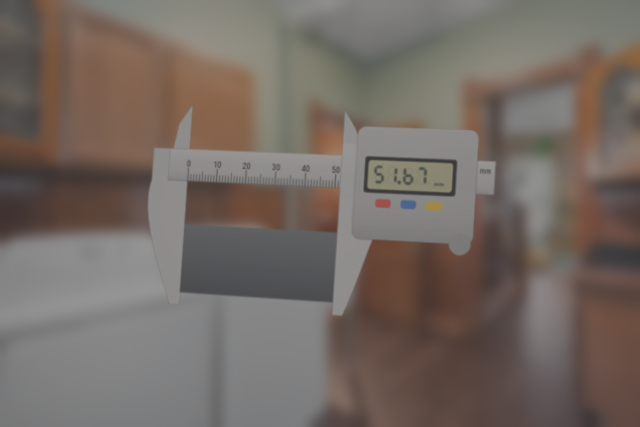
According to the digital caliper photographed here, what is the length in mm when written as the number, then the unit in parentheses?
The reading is 51.67 (mm)
